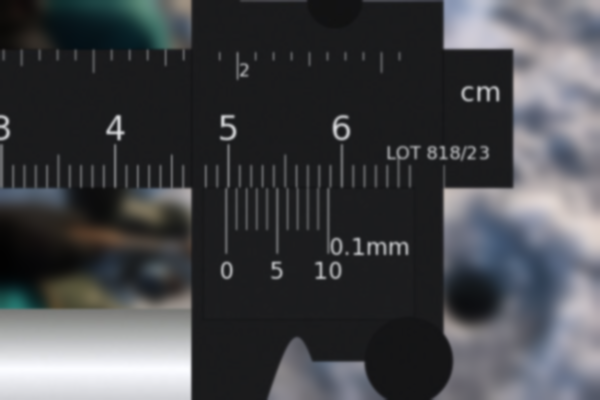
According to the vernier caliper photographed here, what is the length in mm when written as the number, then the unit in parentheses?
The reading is 49.8 (mm)
